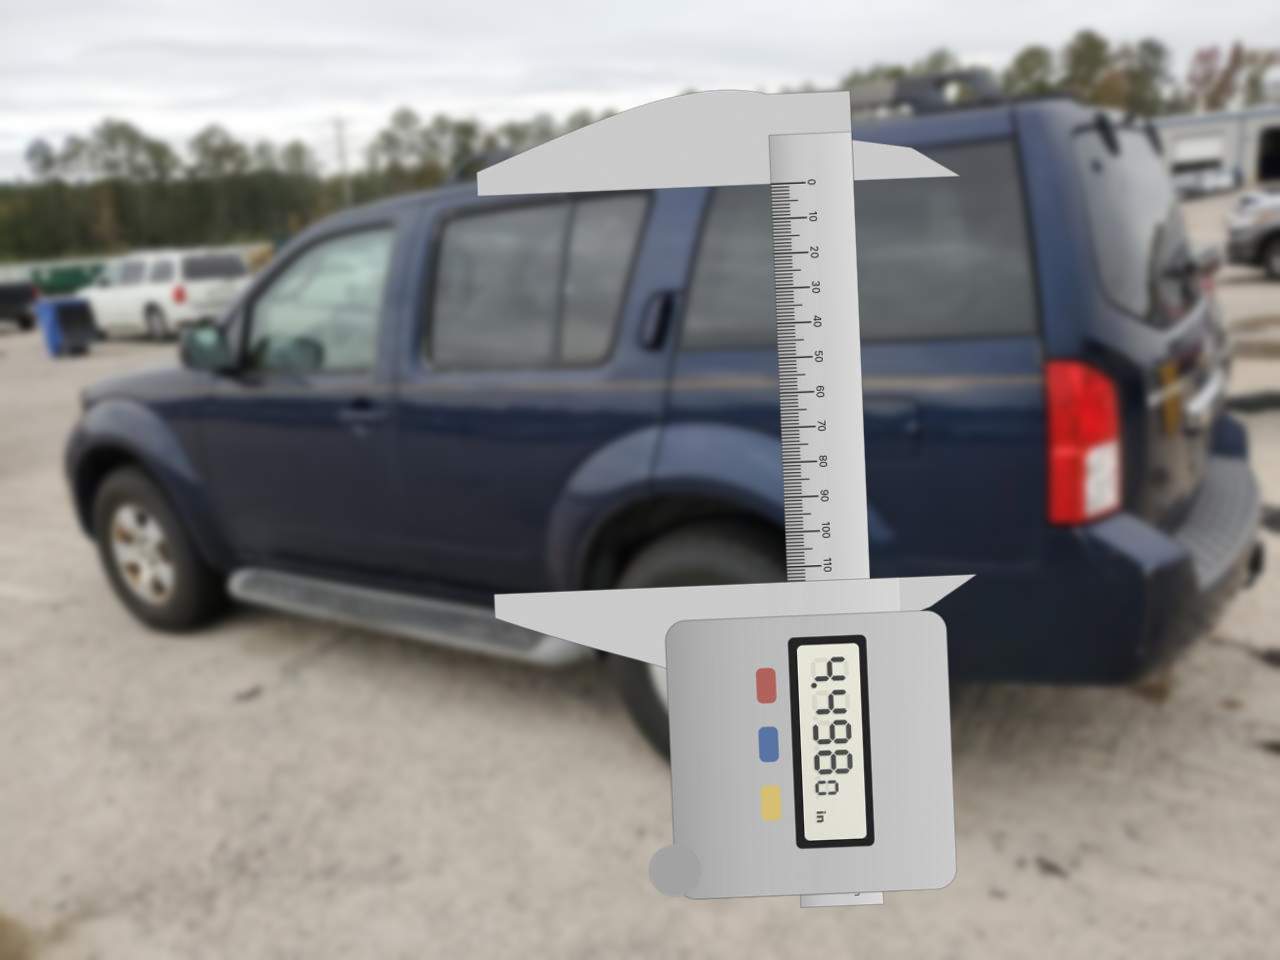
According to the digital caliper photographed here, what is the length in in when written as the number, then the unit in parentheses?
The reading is 4.4980 (in)
